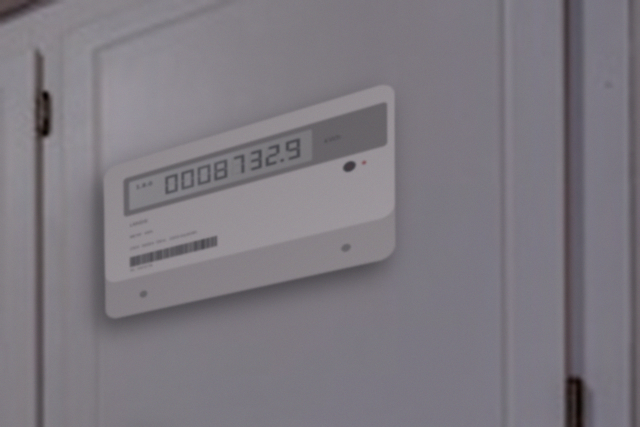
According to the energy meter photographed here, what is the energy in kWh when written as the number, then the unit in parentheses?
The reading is 8732.9 (kWh)
